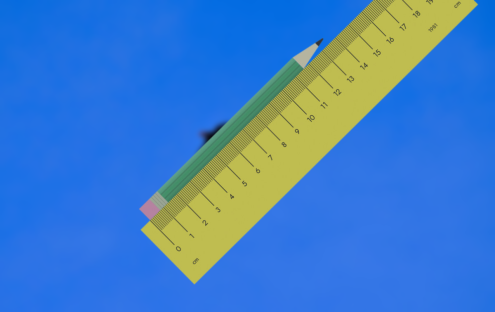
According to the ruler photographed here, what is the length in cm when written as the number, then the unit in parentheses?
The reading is 13.5 (cm)
